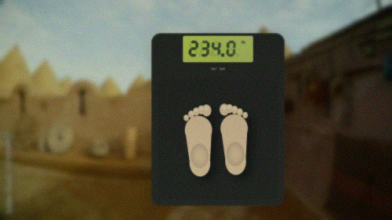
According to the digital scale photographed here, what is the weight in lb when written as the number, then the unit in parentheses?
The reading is 234.0 (lb)
